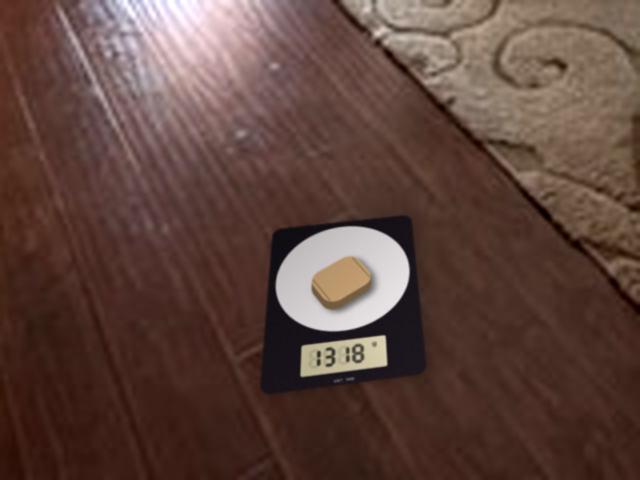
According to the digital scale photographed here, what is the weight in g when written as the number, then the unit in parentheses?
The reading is 1318 (g)
